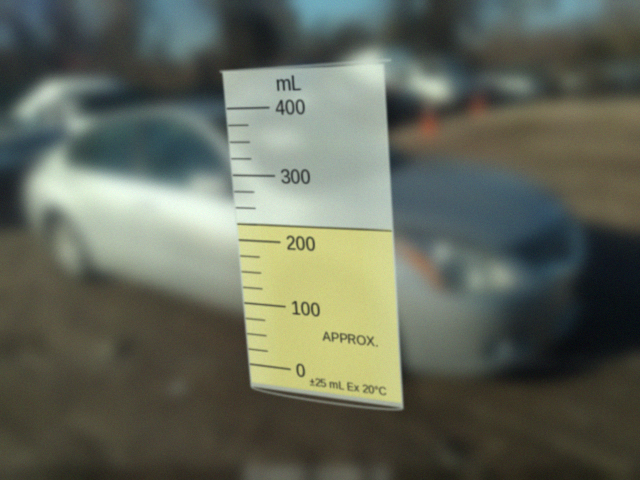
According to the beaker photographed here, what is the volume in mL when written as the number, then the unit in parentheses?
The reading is 225 (mL)
